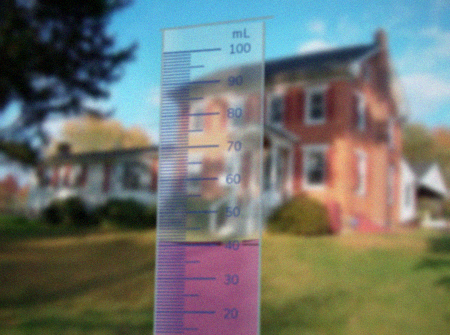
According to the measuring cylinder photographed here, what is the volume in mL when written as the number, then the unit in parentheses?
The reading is 40 (mL)
